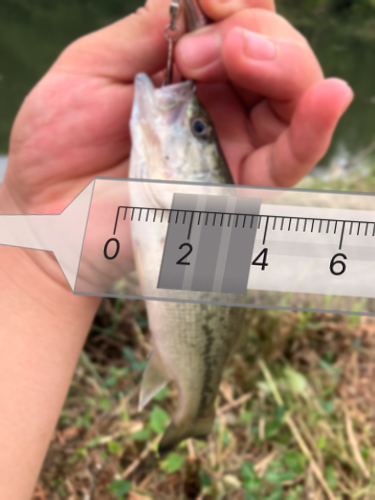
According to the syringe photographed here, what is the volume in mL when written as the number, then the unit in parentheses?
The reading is 1.4 (mL)
